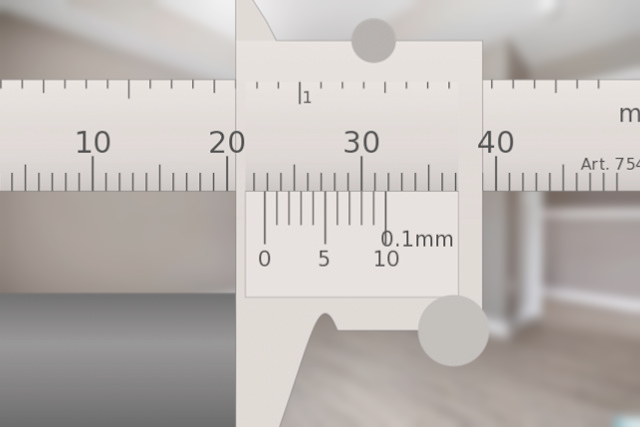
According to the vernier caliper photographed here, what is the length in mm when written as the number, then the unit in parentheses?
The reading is 22.8 (mm)
